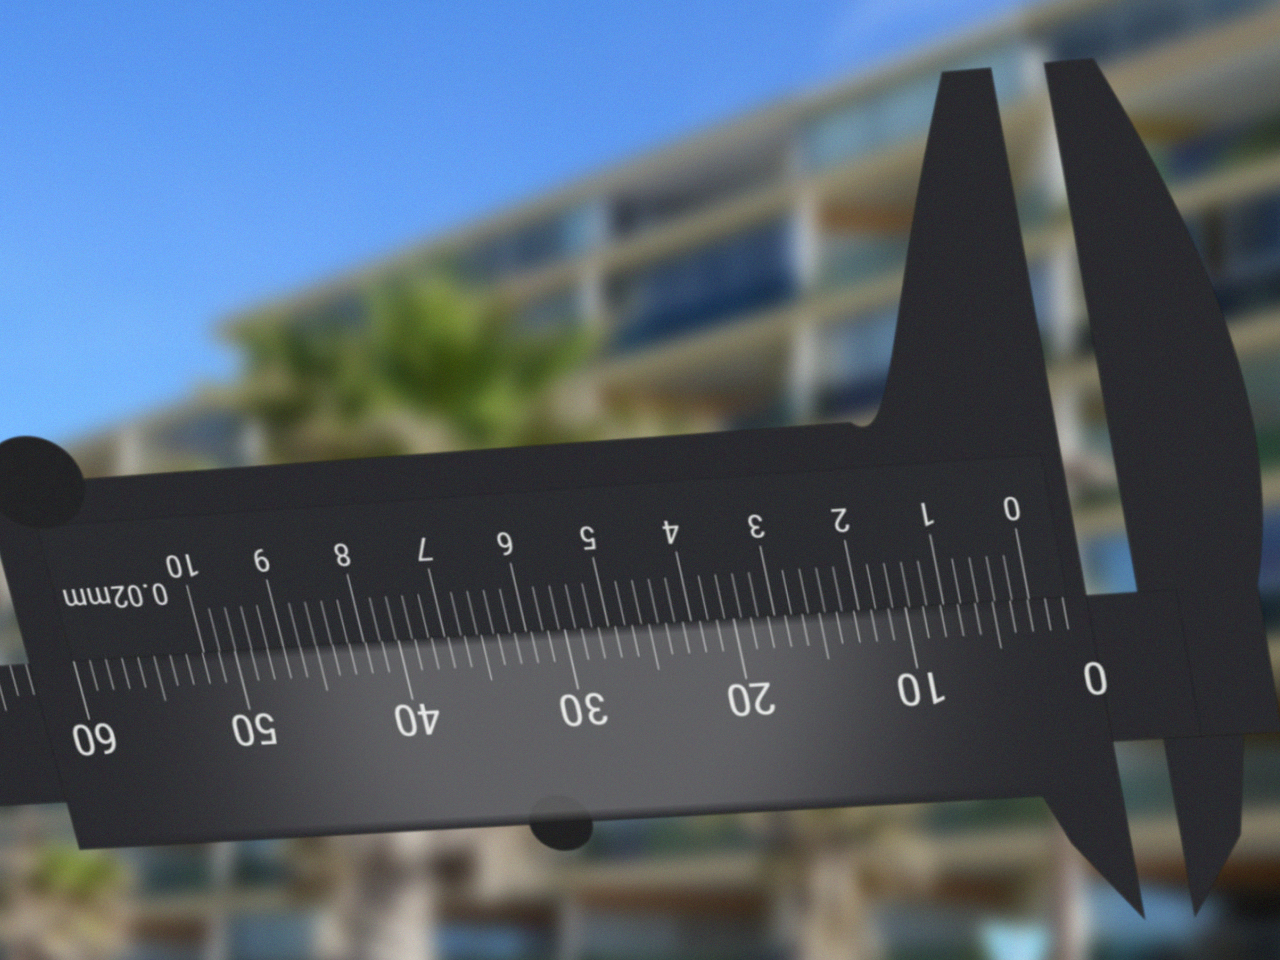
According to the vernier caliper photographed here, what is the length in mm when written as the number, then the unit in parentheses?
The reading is 2.9 (mm)
